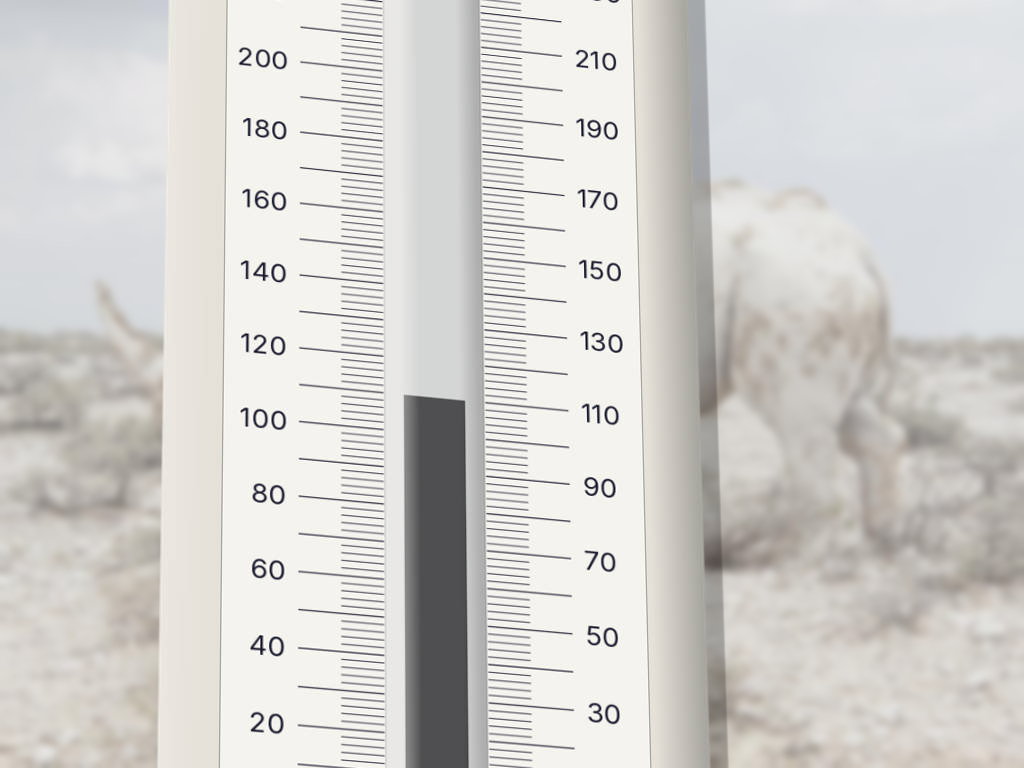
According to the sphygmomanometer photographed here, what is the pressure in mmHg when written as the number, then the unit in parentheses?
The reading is 110 (mmHg)
